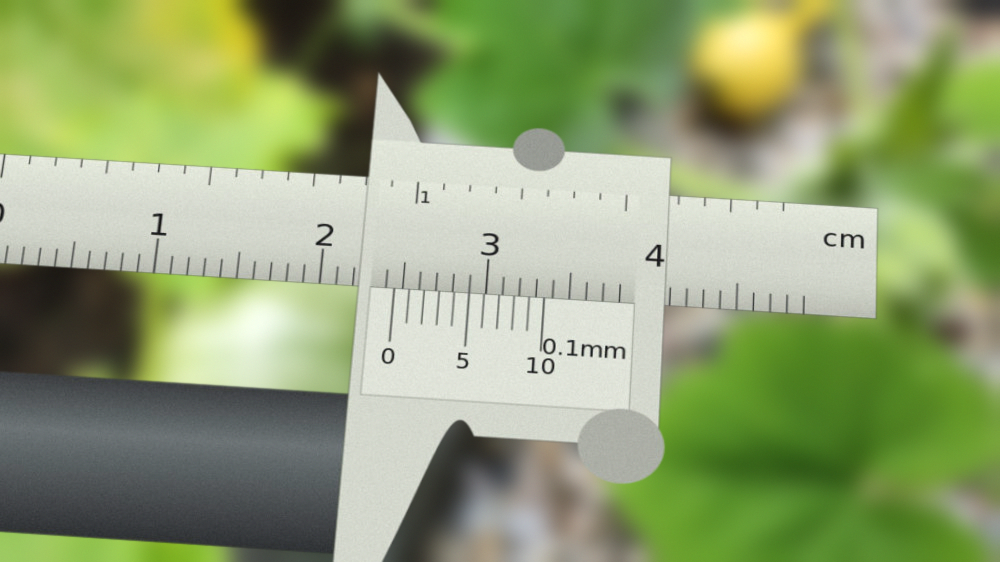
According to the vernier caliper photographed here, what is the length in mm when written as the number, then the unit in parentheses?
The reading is 24.5 (mm)
